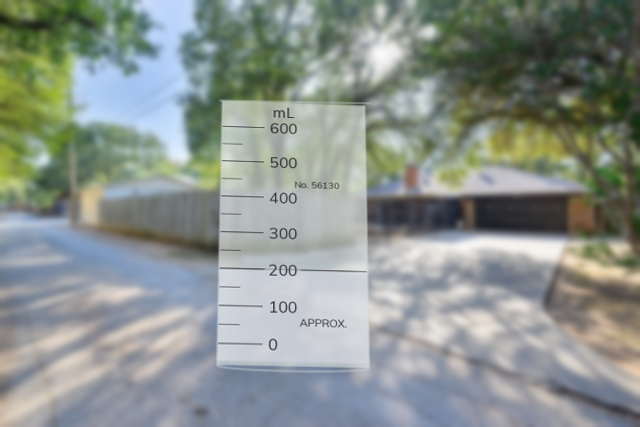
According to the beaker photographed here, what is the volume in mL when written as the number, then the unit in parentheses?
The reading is 200 (mL)
